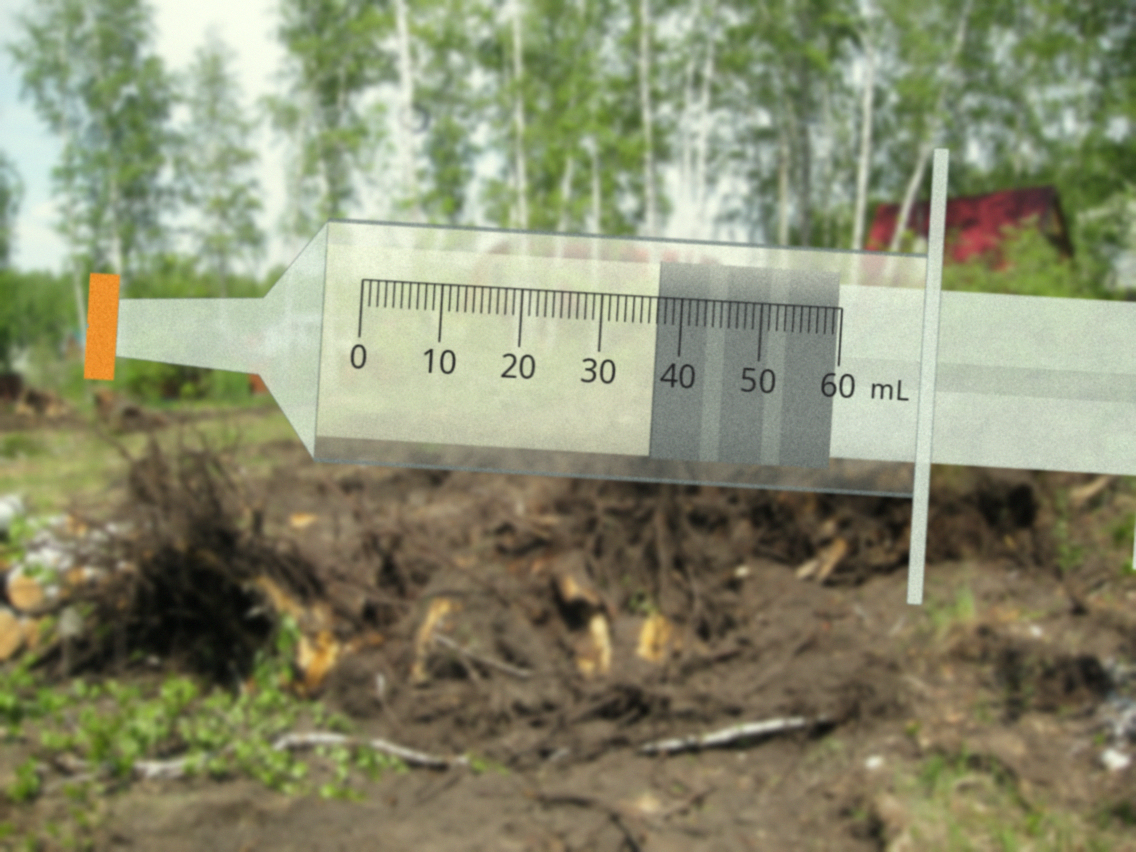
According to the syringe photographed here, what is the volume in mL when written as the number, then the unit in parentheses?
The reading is 37 (mL)
